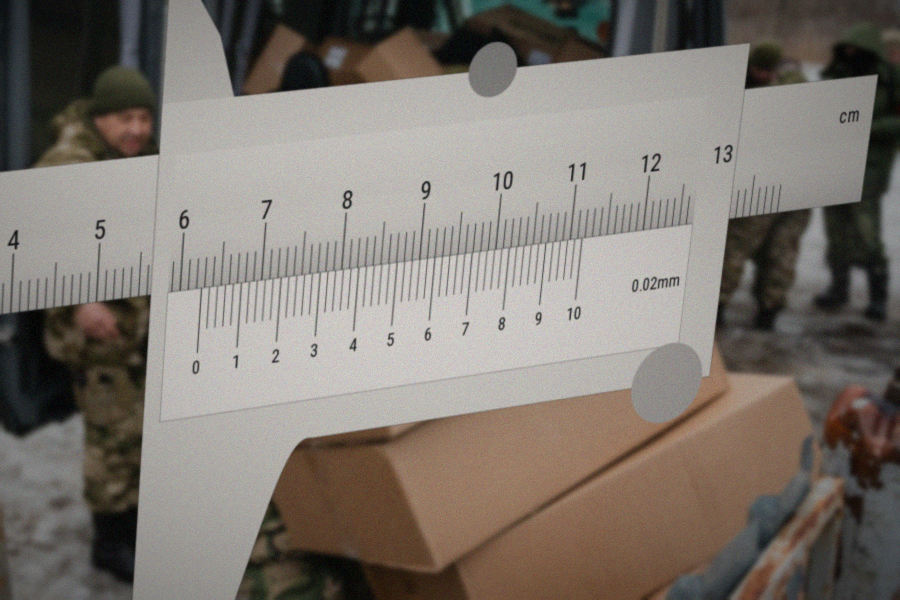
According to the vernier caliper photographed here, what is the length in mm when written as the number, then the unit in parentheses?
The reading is 62.6 (mm)
